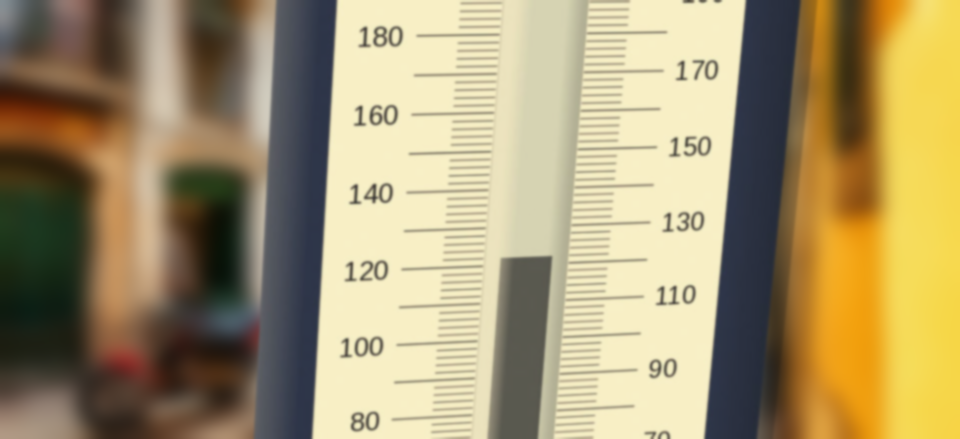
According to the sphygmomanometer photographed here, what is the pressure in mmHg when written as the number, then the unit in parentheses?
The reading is 122 (mmHg)
